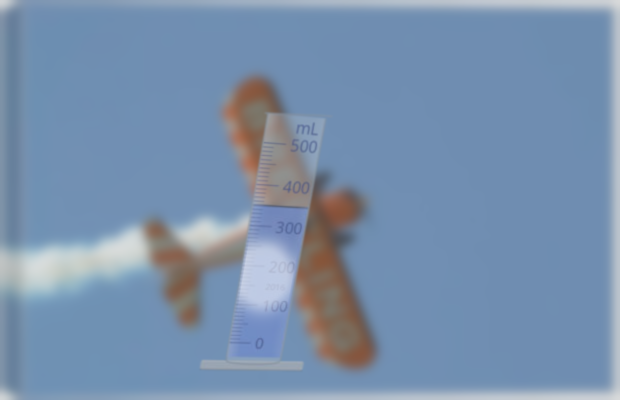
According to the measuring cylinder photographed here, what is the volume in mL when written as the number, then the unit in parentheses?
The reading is 350 (mL)
